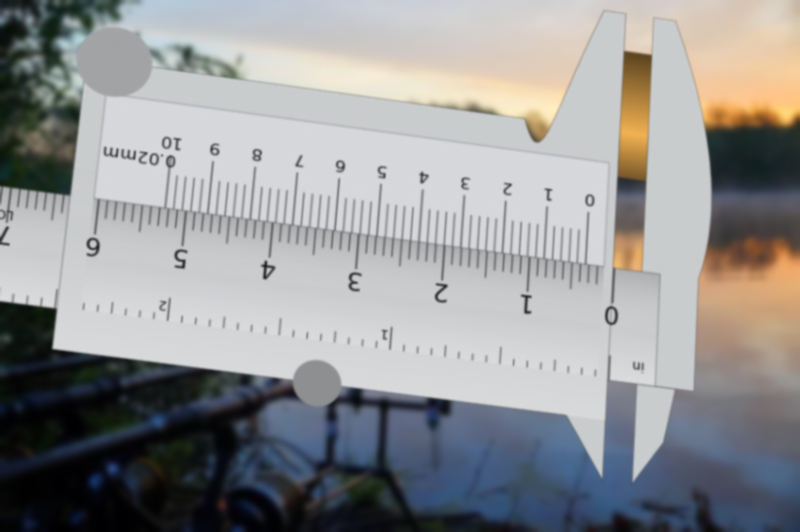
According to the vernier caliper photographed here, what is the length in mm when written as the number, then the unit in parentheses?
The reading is 3.4 (mm)
